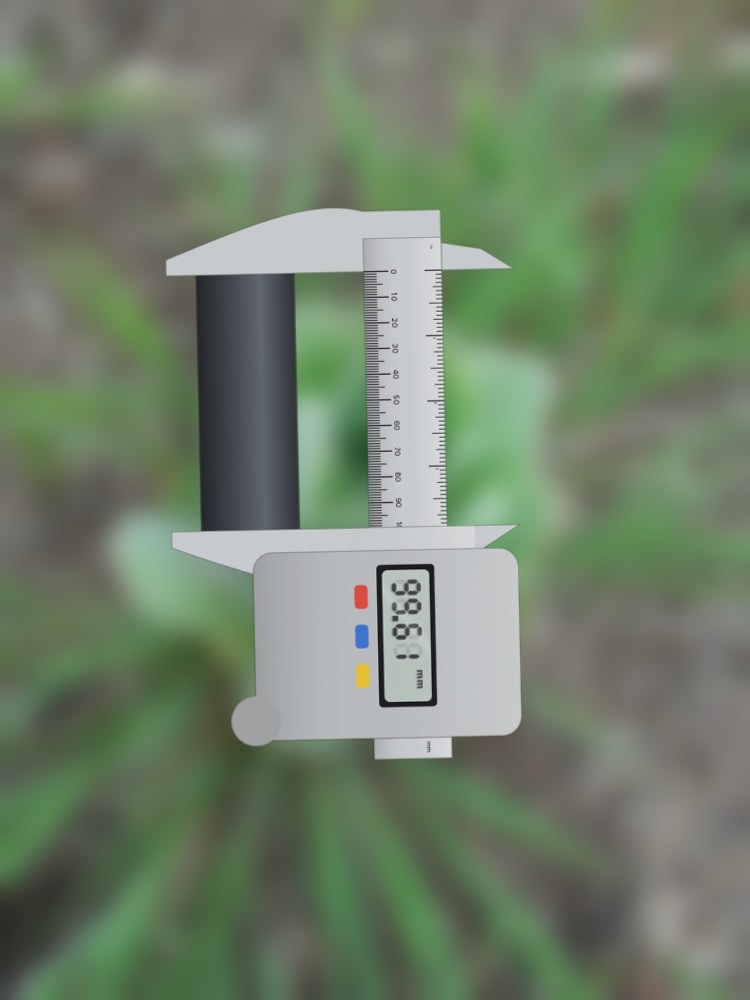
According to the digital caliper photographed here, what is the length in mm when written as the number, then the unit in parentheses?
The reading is 99.61 (mm)
